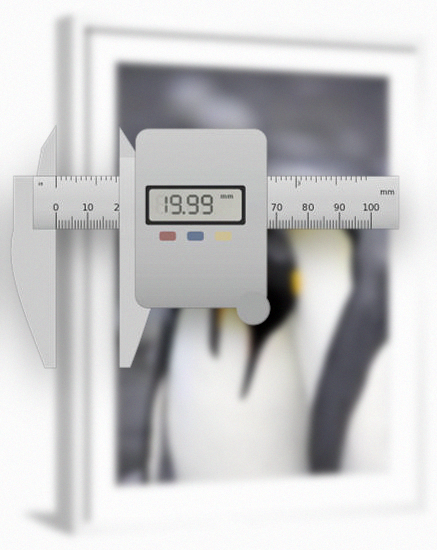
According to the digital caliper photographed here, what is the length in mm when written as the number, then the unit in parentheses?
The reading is 19.99 (mm)
